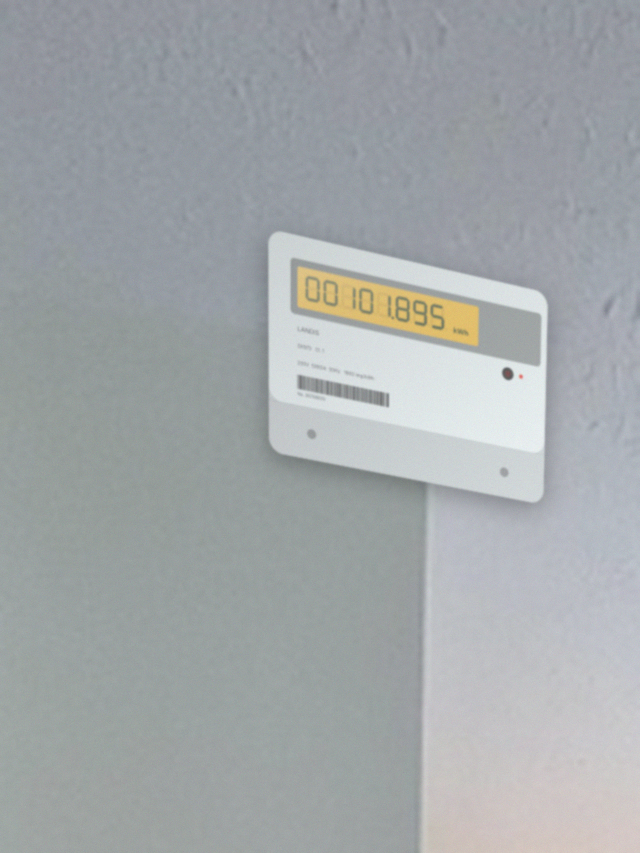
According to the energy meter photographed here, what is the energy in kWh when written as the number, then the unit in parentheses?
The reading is 101.895 (kWh)
